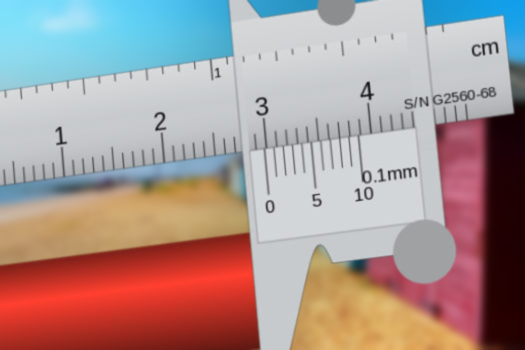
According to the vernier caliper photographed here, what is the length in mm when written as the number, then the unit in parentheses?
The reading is 29.8 (mm)
